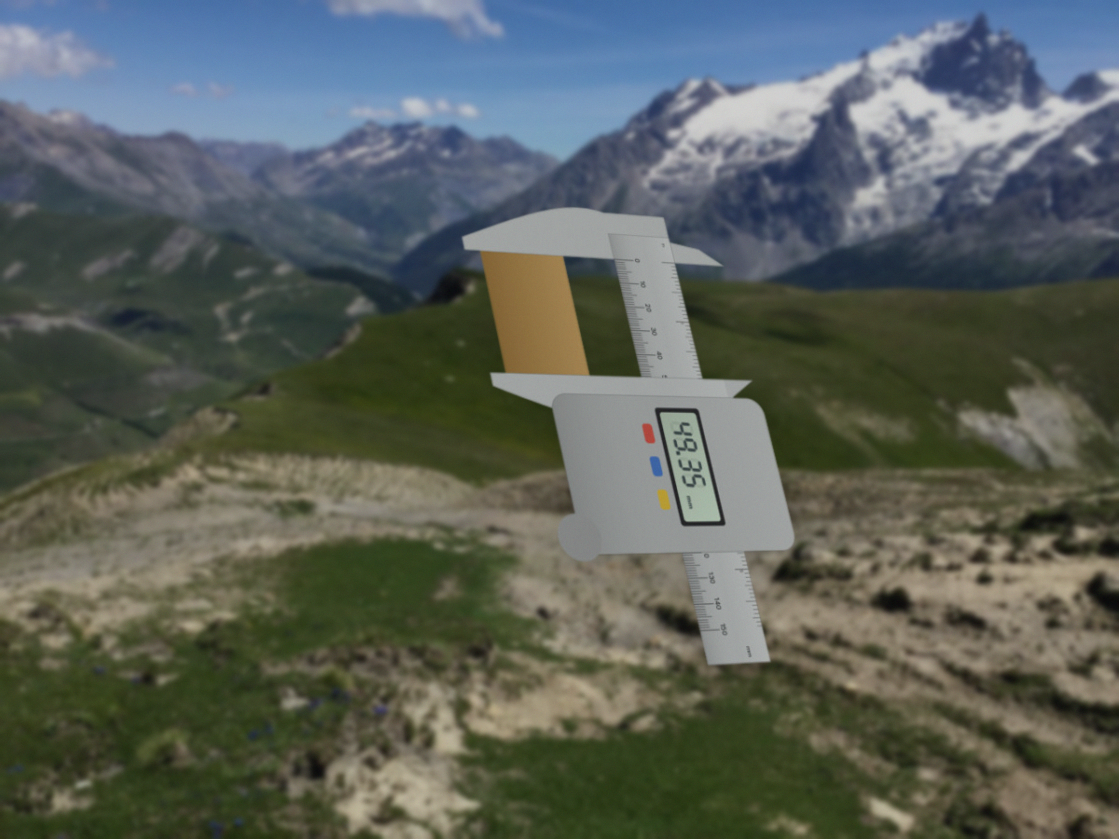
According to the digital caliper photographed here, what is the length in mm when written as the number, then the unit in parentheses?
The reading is 49.35 (mm)
